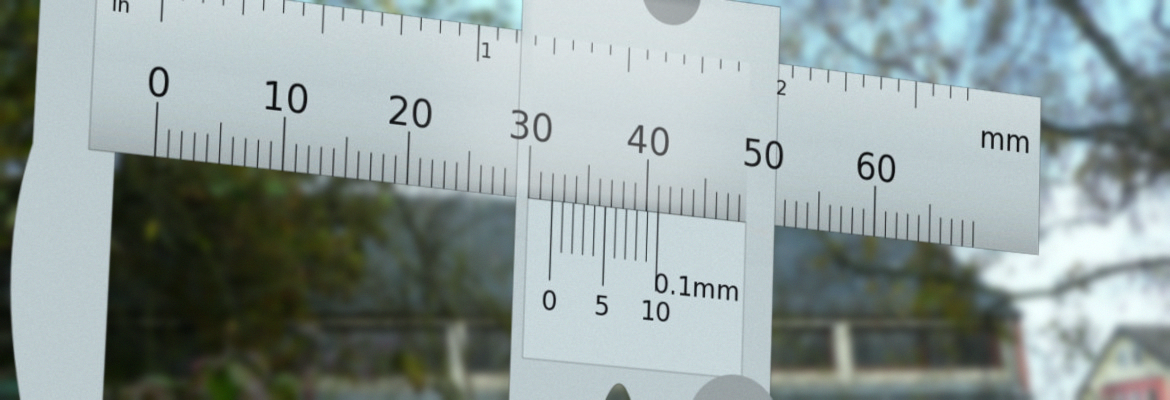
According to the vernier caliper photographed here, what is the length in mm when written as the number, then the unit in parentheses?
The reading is 32.0 (mm)
